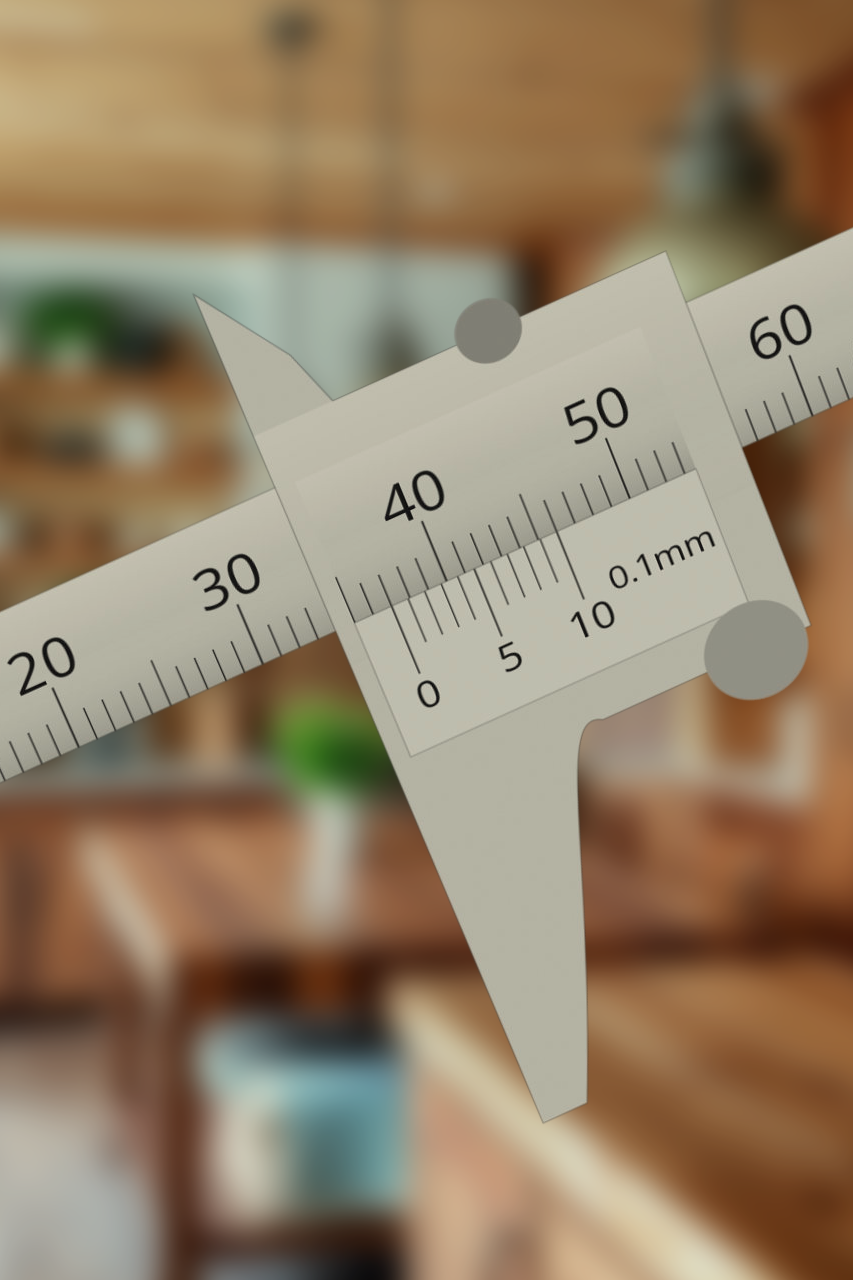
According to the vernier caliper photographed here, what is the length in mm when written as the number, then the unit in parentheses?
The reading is 37.0 (mm)
